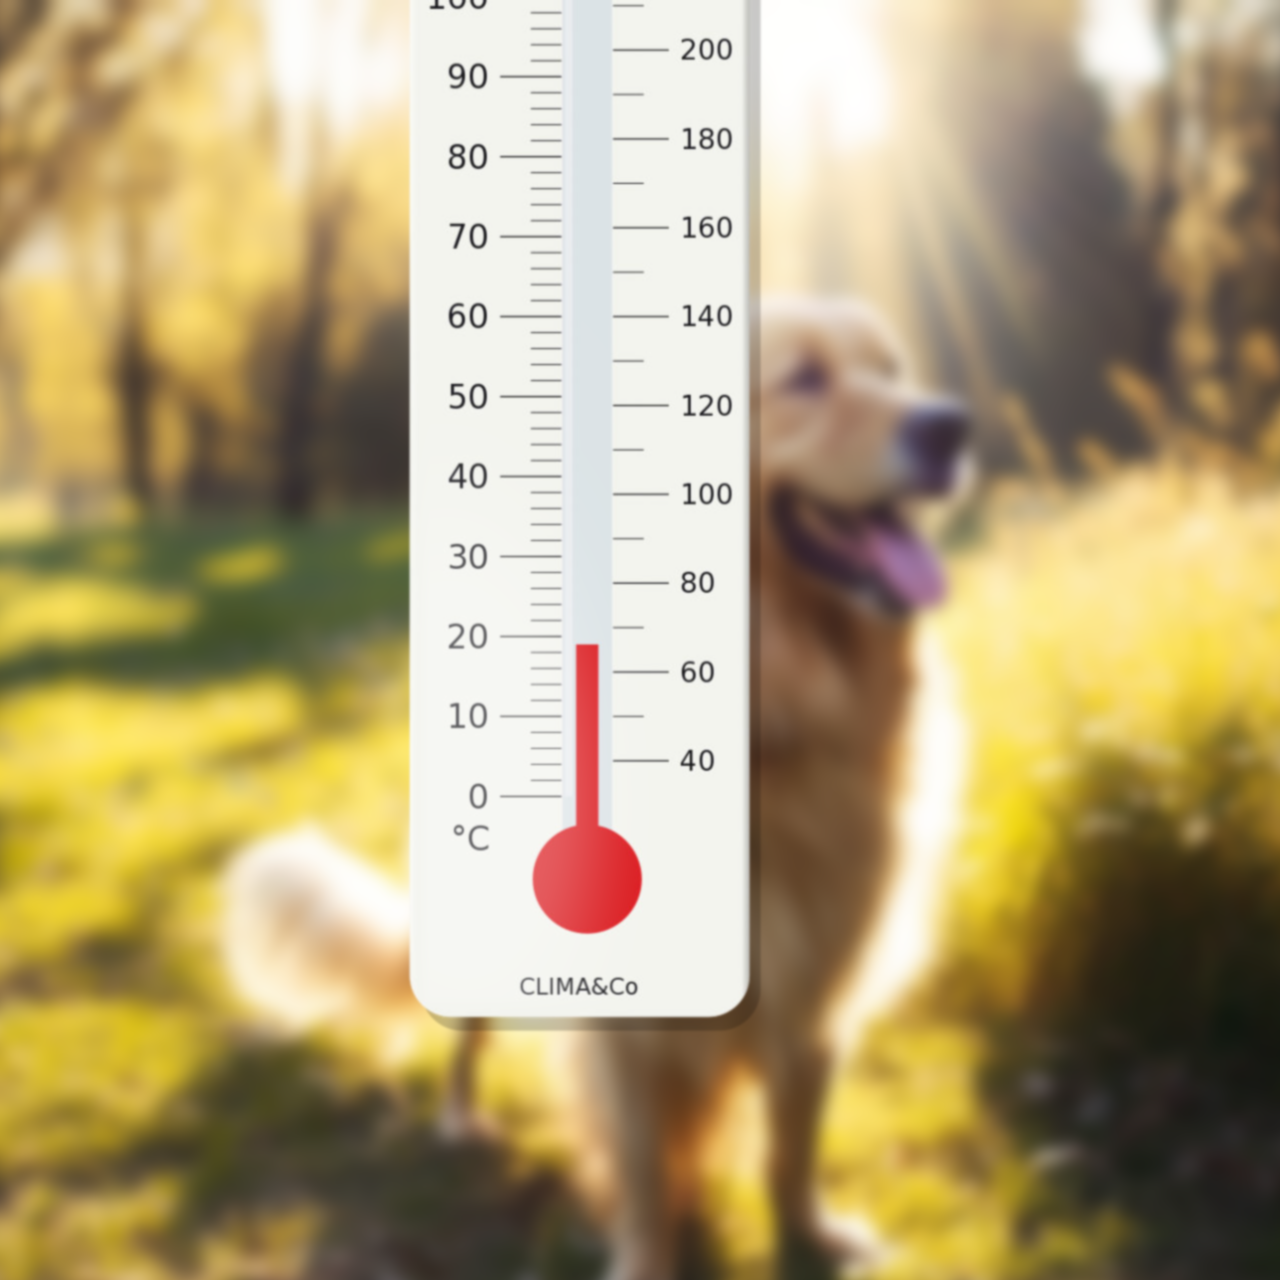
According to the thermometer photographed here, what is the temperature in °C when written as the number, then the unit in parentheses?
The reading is 19 (°C)
